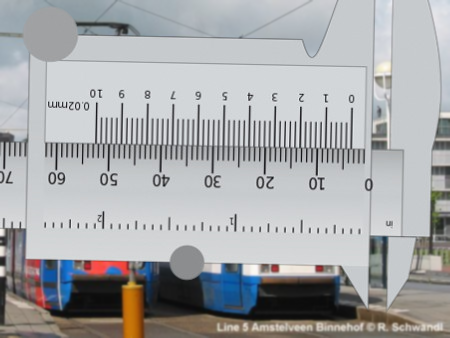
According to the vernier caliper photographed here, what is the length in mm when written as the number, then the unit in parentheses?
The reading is 3.5 (mm)
